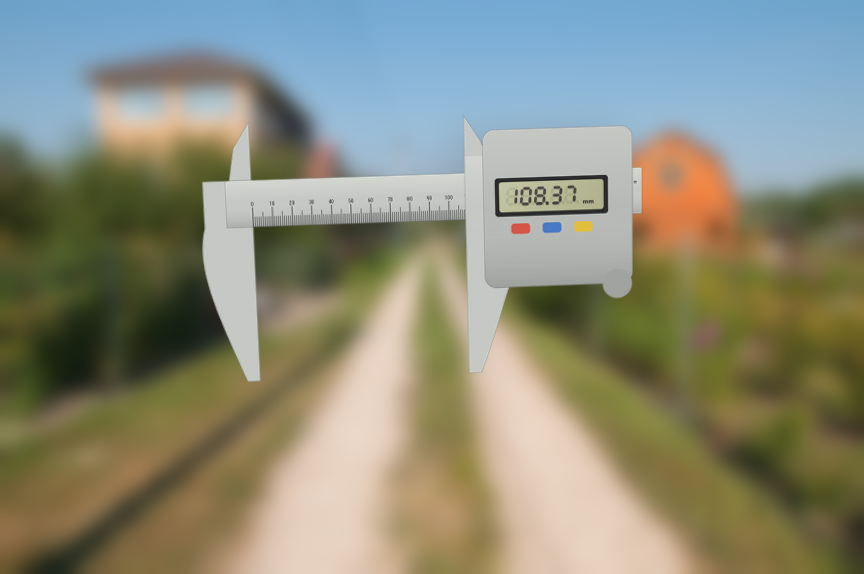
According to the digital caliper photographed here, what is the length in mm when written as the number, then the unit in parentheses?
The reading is 108.37 (mm)
